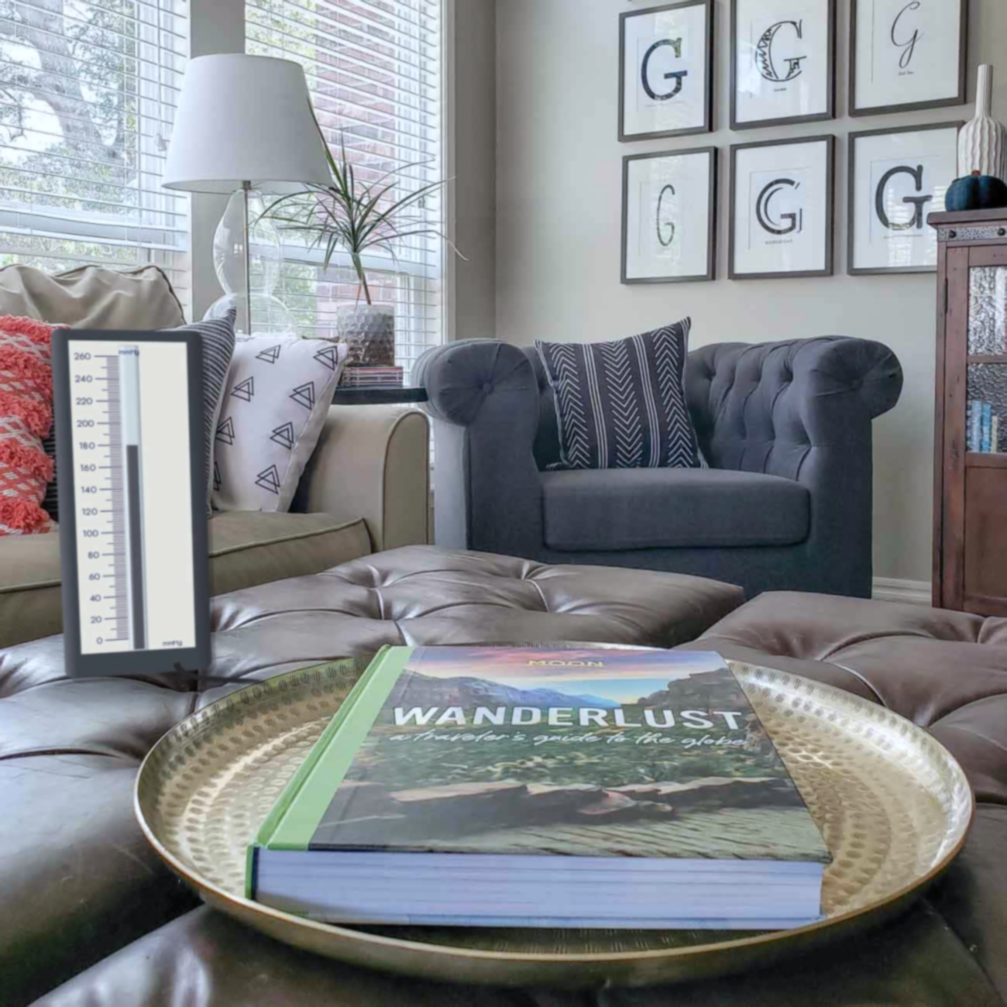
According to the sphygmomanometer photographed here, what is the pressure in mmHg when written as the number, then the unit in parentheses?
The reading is 180 (mmHg)
